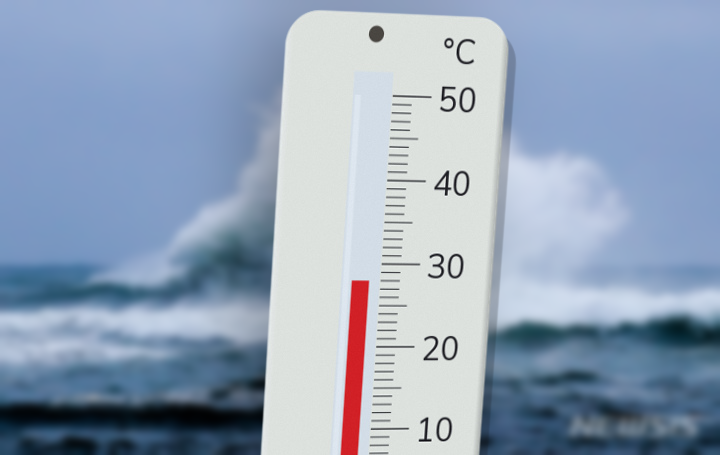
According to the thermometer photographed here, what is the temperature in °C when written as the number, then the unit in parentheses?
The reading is 28 (°C)
